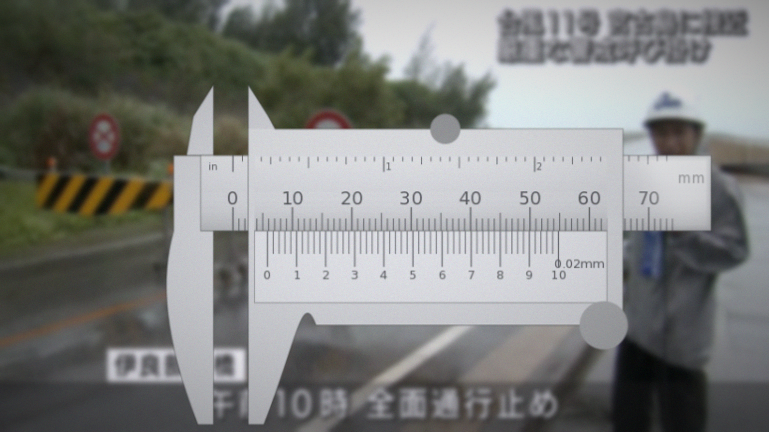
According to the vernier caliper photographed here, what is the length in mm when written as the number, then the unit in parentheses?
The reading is 5.8 (mm)
